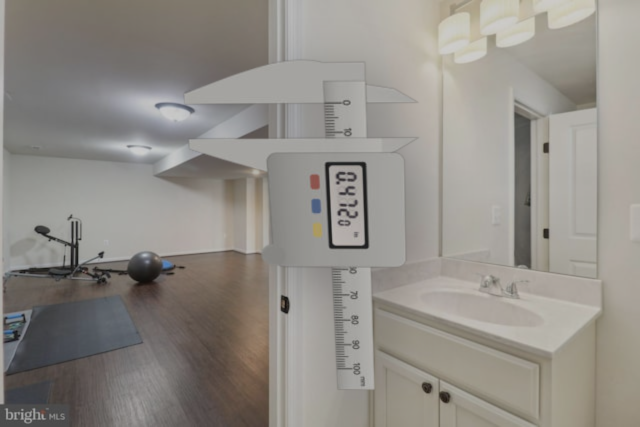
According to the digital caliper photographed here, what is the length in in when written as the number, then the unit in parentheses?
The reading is 0.4720 (in)
